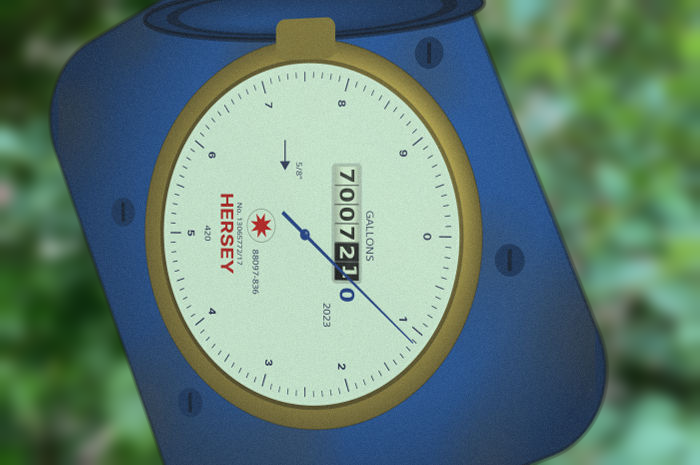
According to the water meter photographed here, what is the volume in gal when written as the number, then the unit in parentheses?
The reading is 7007211.1 (gal)
